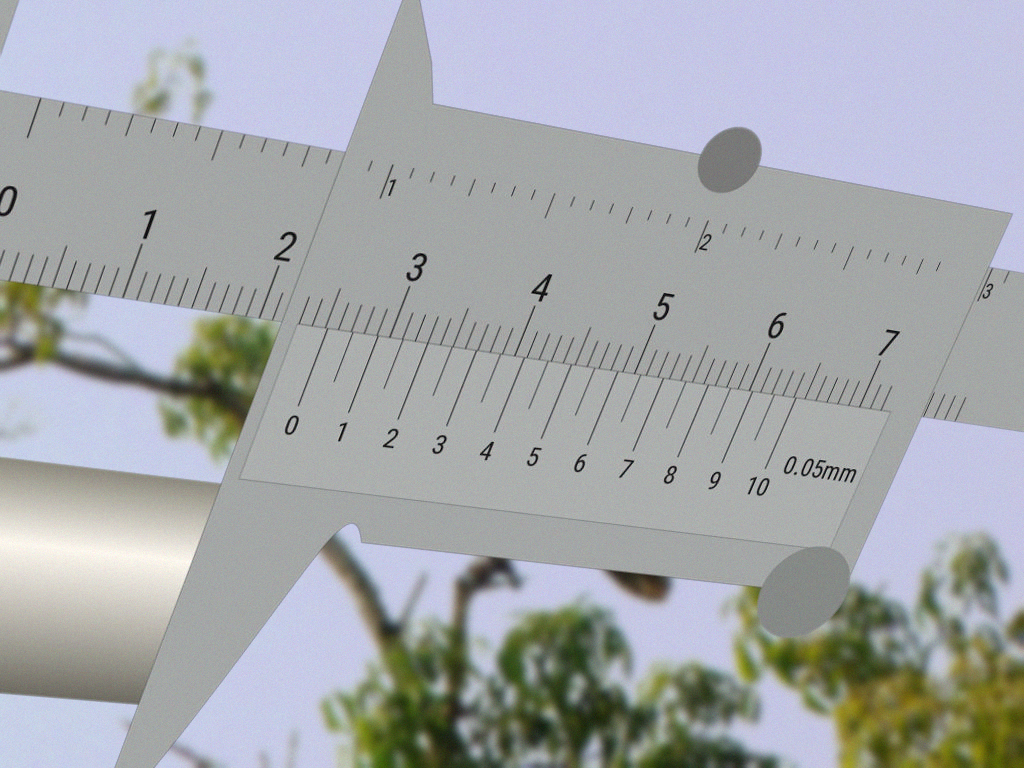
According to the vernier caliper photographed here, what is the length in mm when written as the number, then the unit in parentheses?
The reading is 25.2 (mm)
